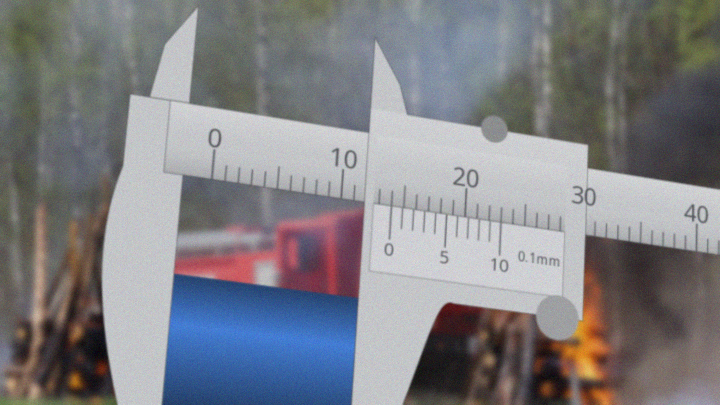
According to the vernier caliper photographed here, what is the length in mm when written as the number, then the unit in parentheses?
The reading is 14.0 (mm)
